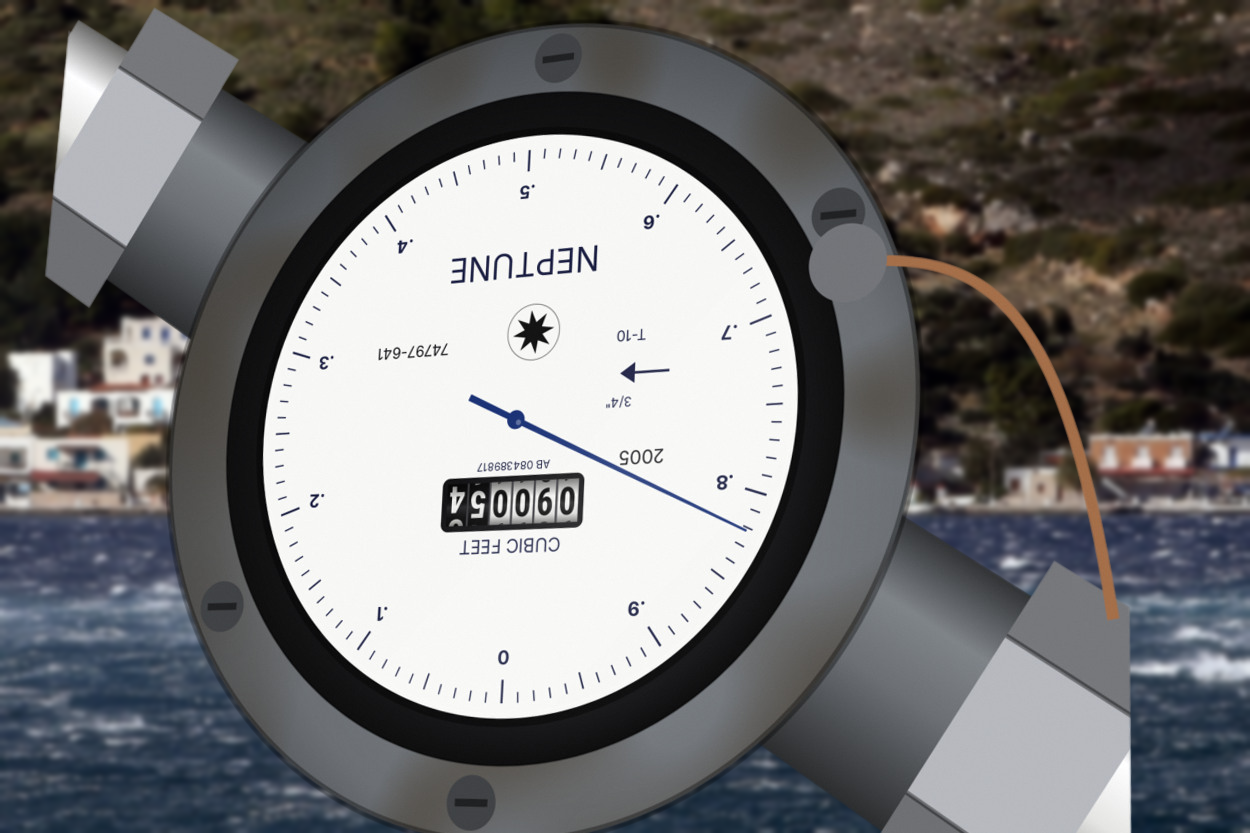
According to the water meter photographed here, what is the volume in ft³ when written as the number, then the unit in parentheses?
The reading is 90053.82 (ft³)
